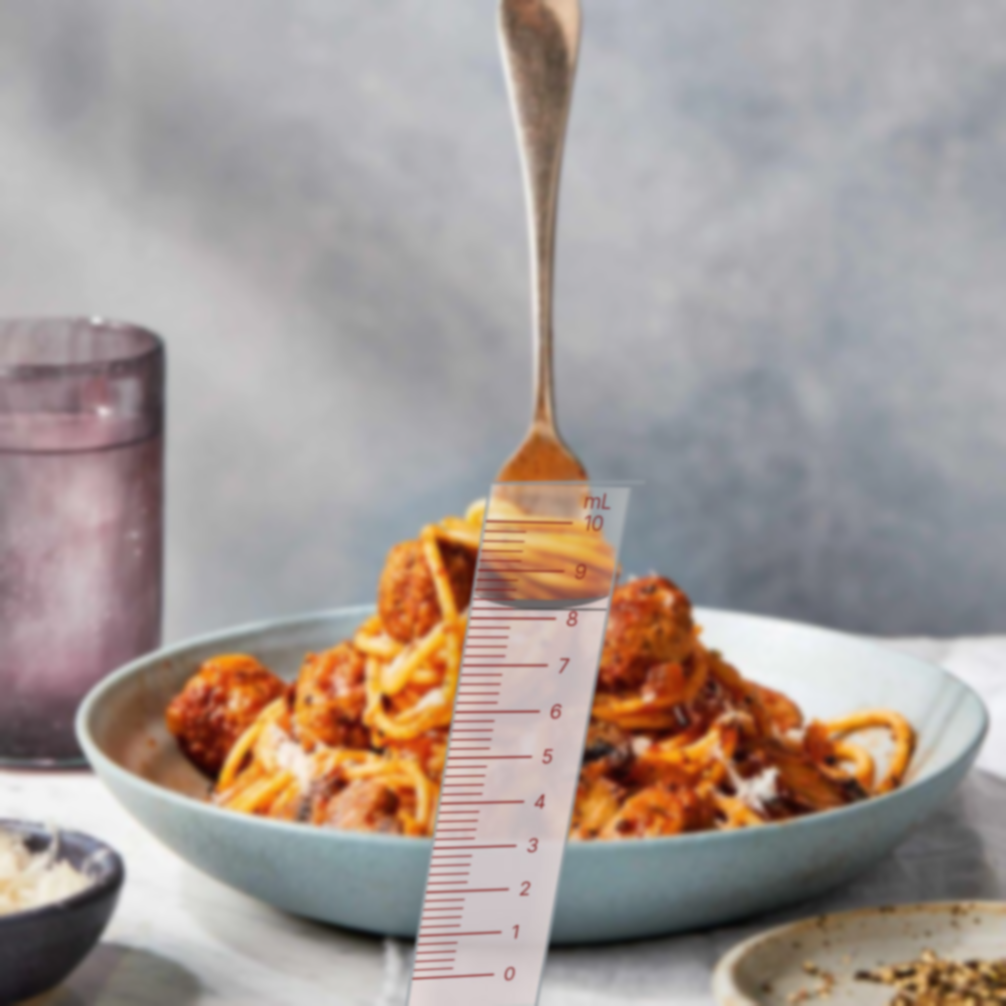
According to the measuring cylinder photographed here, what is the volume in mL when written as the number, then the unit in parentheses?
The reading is 8.2 (mL)
